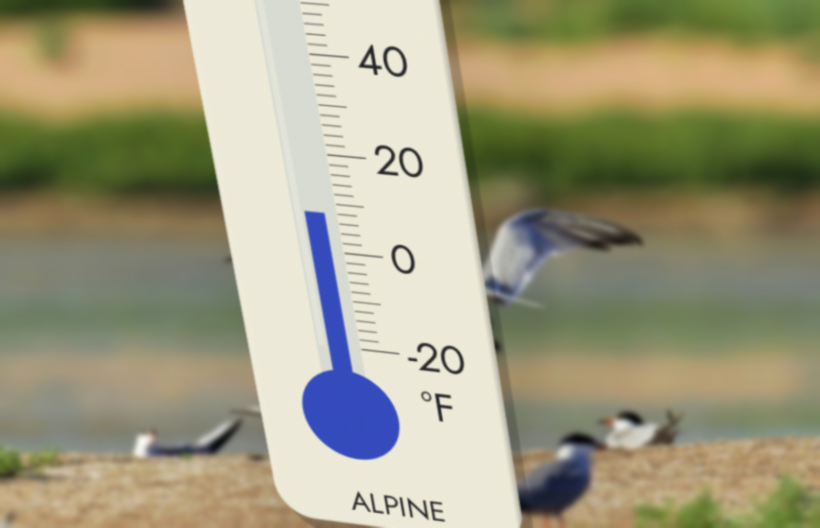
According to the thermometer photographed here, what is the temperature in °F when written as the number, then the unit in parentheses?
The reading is 8 (°F)
